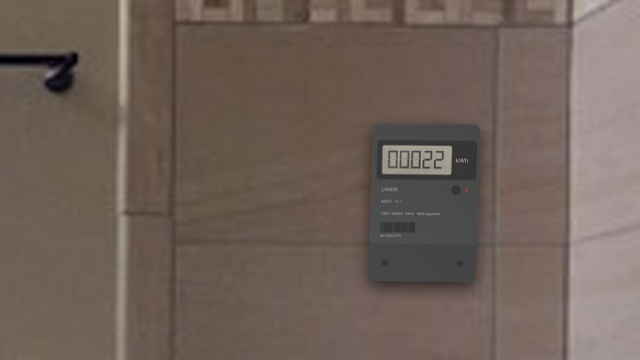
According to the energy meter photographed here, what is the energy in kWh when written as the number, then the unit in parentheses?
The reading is 22 (kWh)
